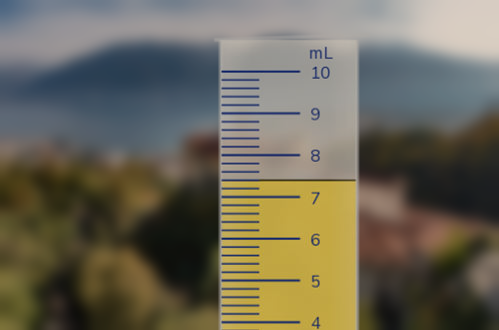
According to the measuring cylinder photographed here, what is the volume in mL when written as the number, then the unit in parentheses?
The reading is 7.4 (mL)
